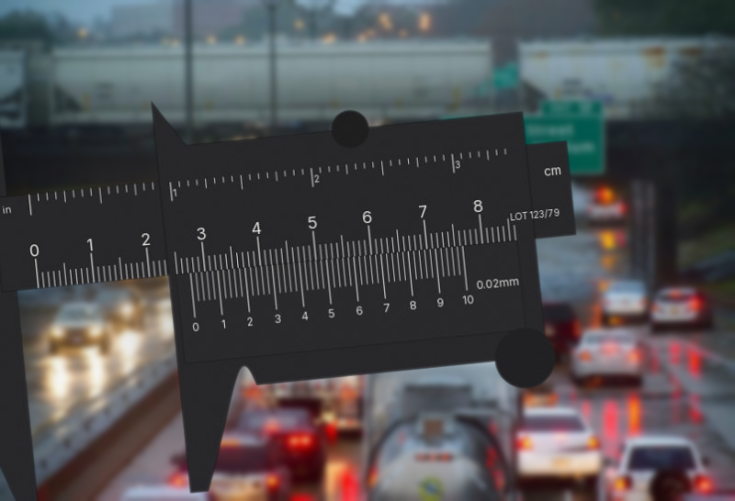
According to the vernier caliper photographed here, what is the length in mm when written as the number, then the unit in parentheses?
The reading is 27.4 (mm)
